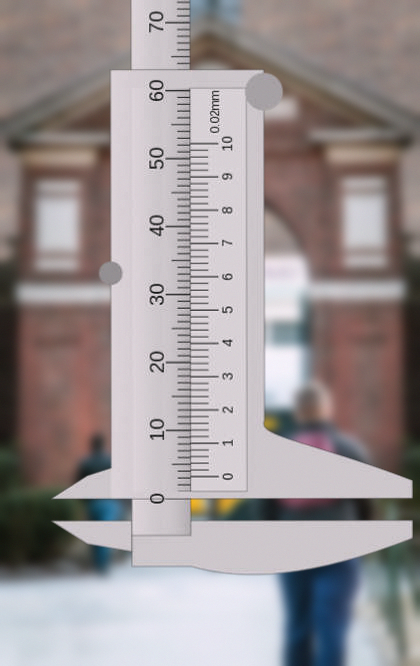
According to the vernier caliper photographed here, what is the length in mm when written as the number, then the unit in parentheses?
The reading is 3.2 (mm)
